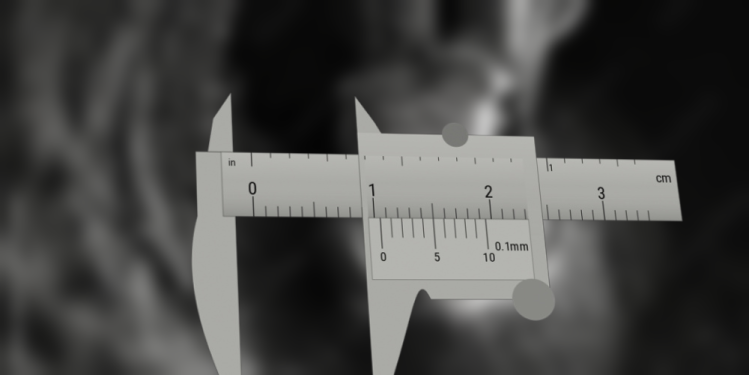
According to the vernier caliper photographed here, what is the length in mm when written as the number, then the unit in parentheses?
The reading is 10.5 (mm)
